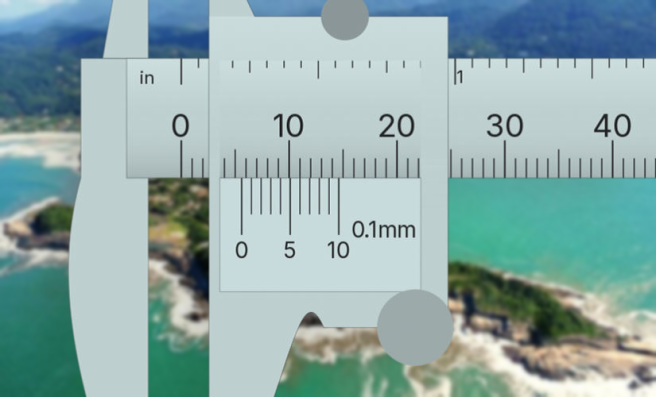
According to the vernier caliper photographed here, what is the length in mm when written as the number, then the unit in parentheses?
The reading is 5.6 (mm)
